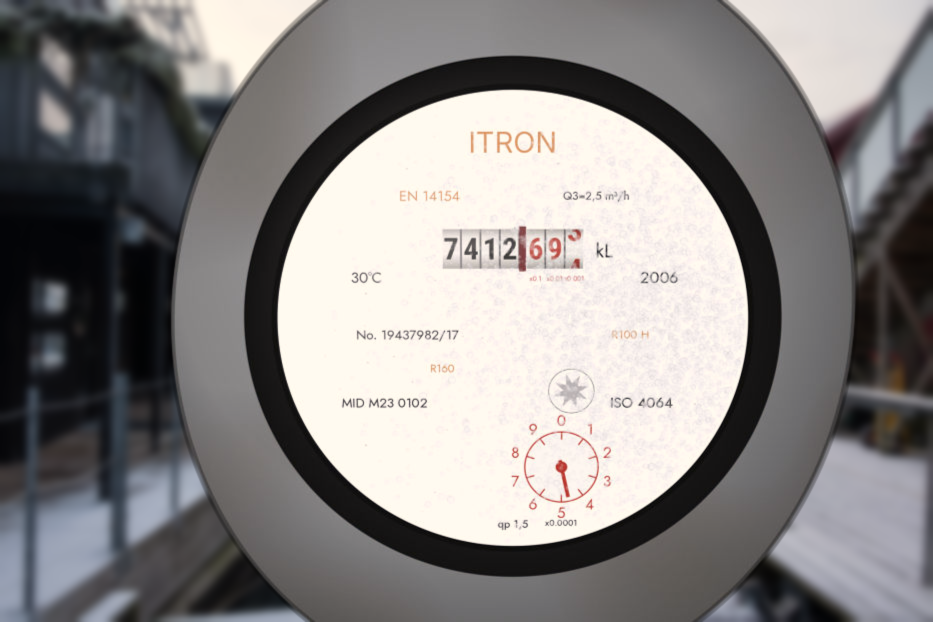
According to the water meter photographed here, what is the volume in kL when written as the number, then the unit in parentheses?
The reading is 7412.6934 (kL)
